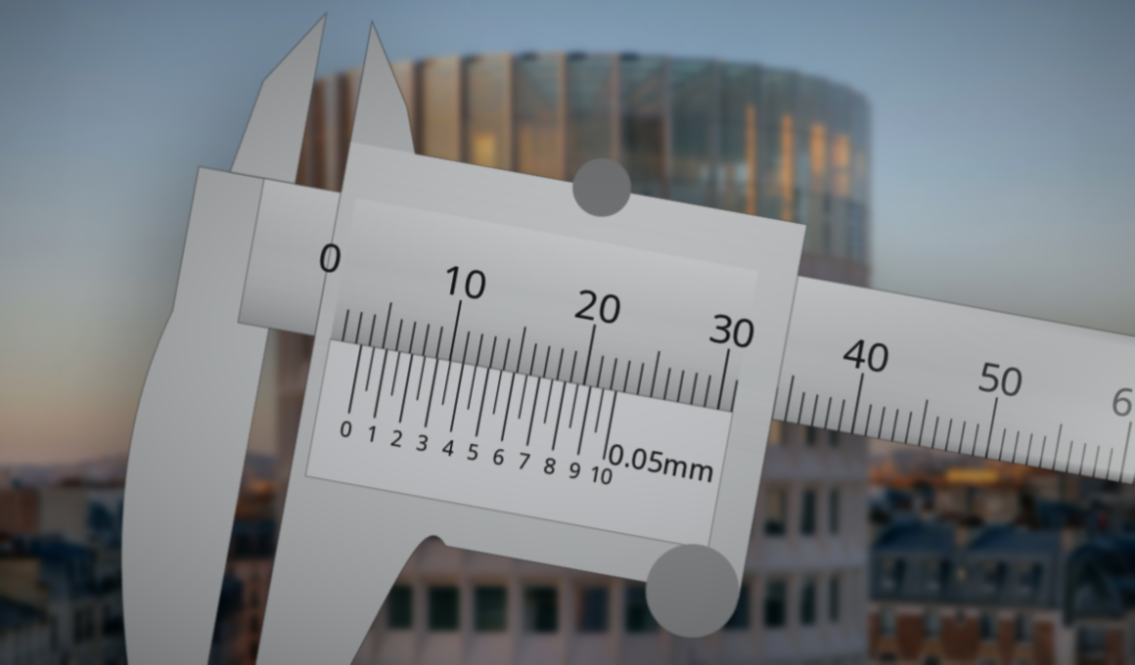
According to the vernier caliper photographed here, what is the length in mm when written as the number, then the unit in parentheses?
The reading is 3.4 (mm)
